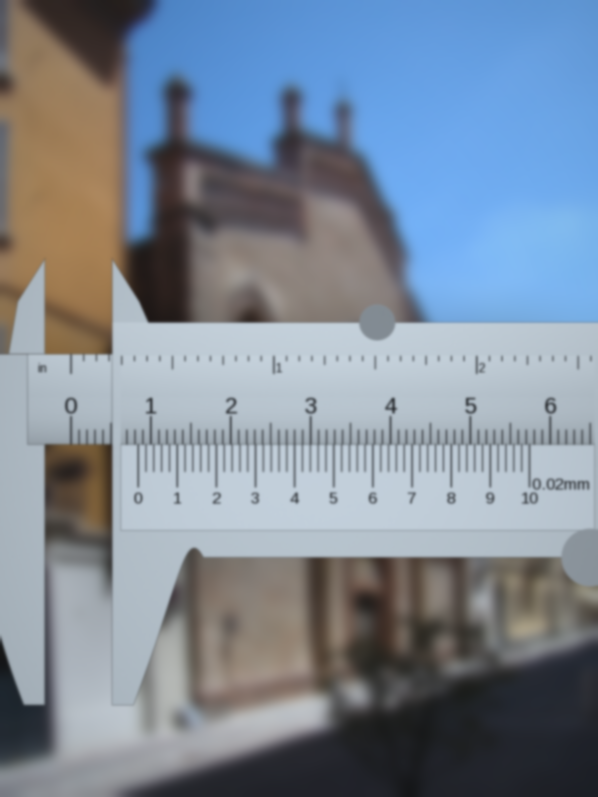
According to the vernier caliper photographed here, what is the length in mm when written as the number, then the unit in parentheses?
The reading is 8.4 (mm)
